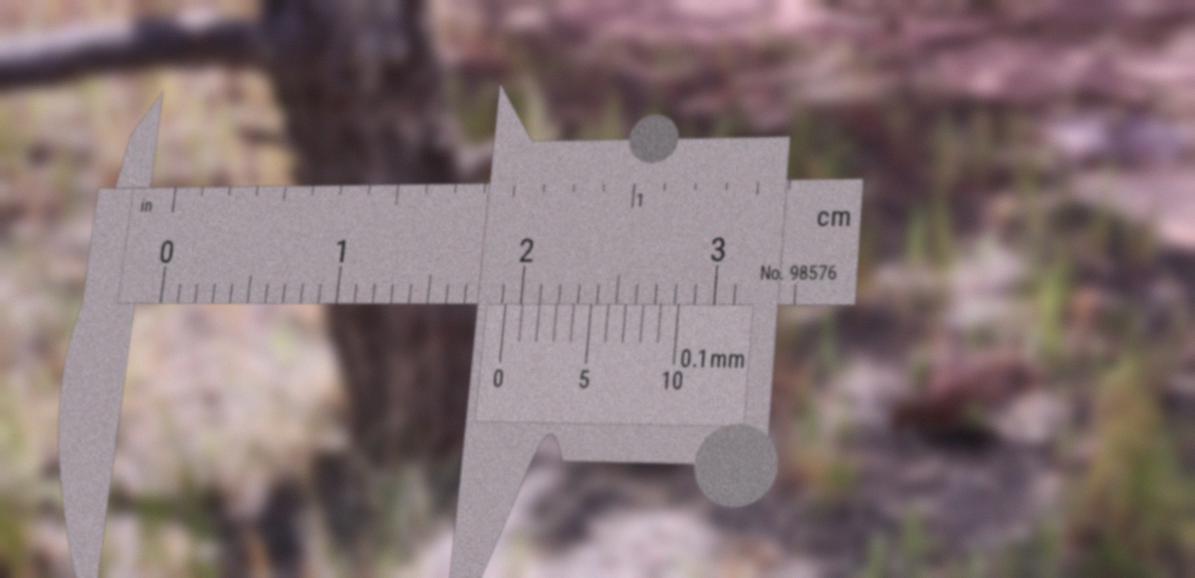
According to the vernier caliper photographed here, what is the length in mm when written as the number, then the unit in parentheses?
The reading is 19.2 (mm)
